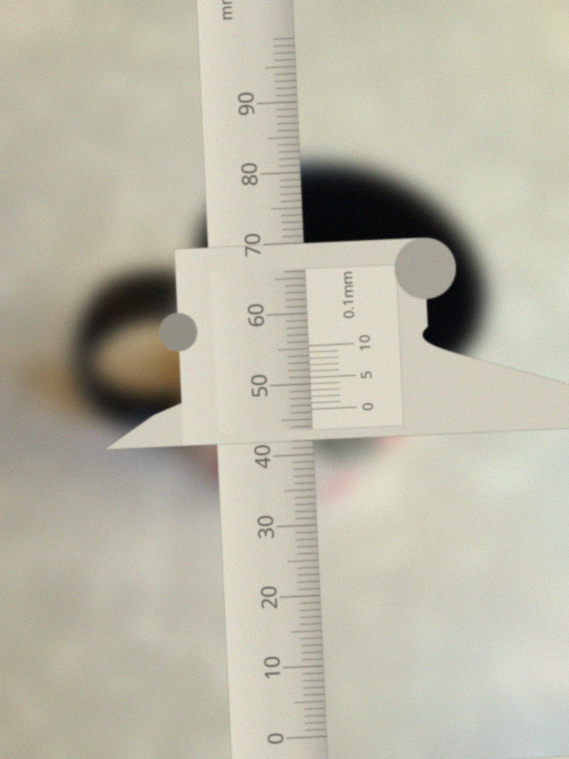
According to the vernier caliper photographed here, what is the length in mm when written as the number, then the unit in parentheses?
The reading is 46.4 (mm)
